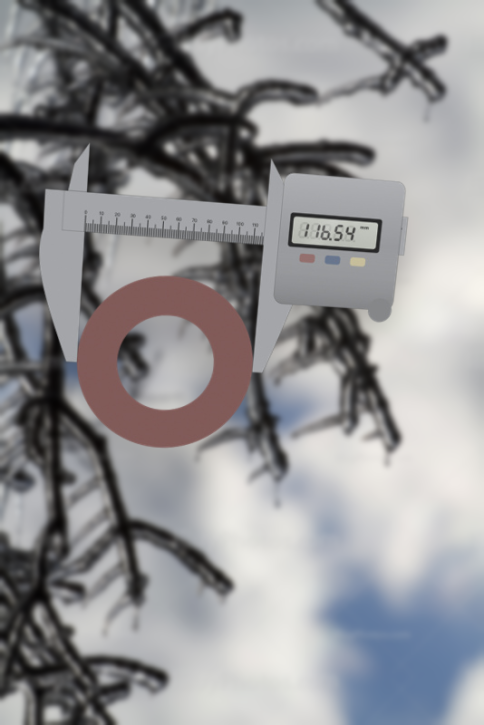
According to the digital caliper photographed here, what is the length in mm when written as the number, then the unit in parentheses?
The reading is 116.54 (mm)
